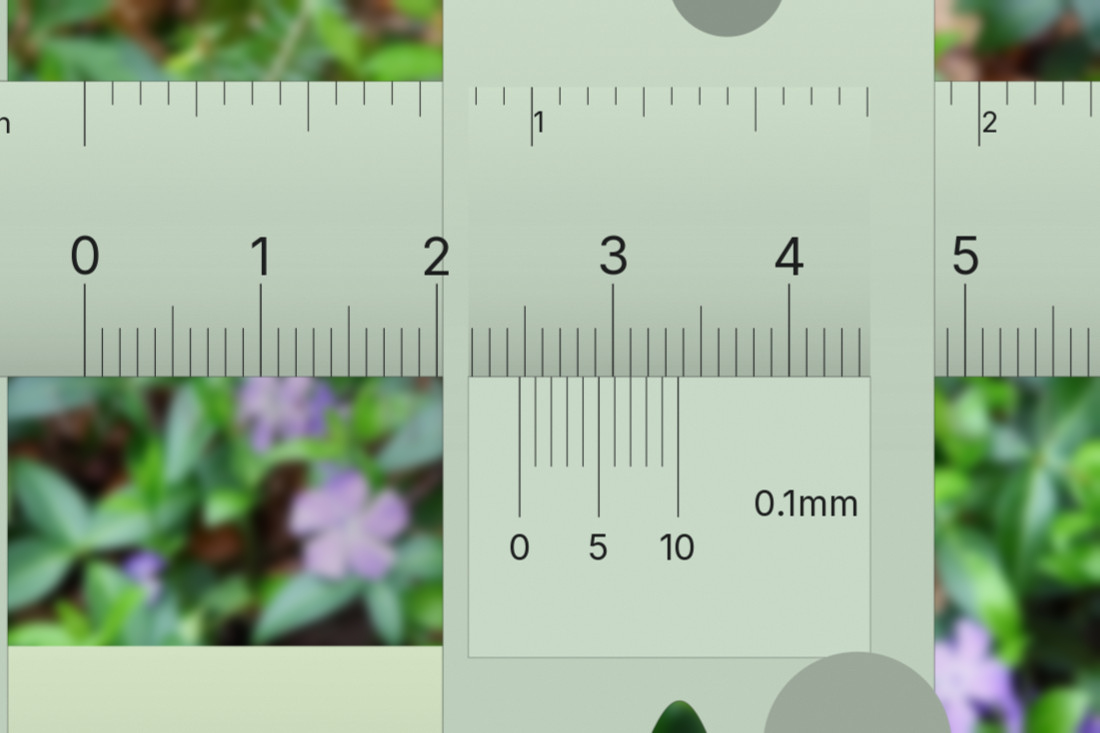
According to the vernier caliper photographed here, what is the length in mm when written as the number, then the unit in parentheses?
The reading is 24.7 (mm)
